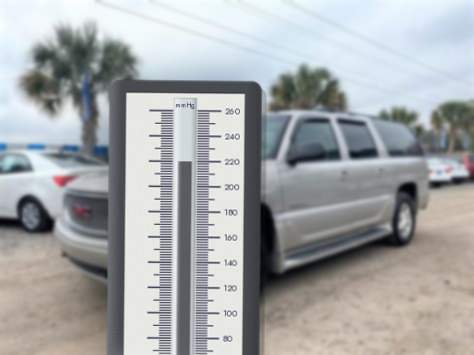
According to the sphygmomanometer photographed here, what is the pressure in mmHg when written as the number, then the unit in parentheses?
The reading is 220 (mmHg)
